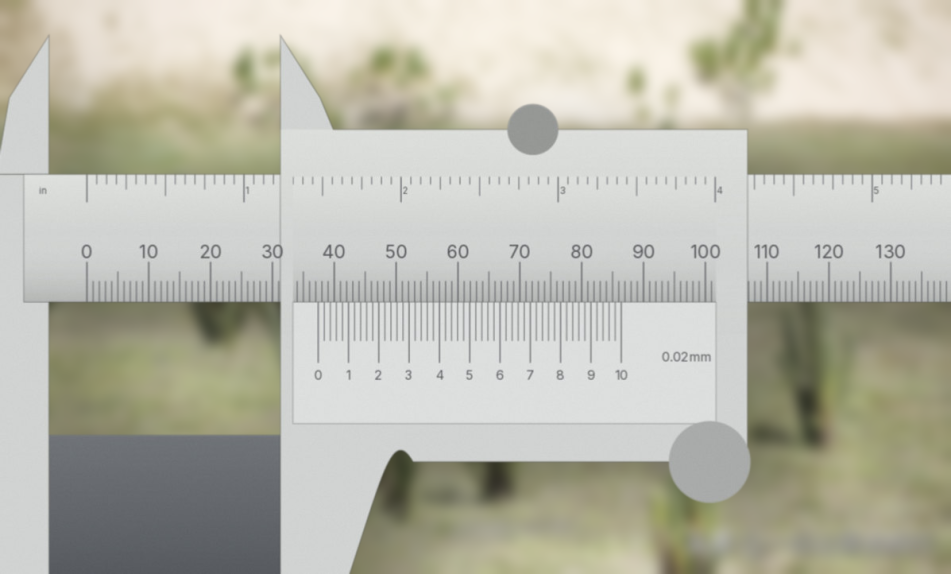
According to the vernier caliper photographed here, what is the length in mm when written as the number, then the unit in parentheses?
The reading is 37.4 (mm)
